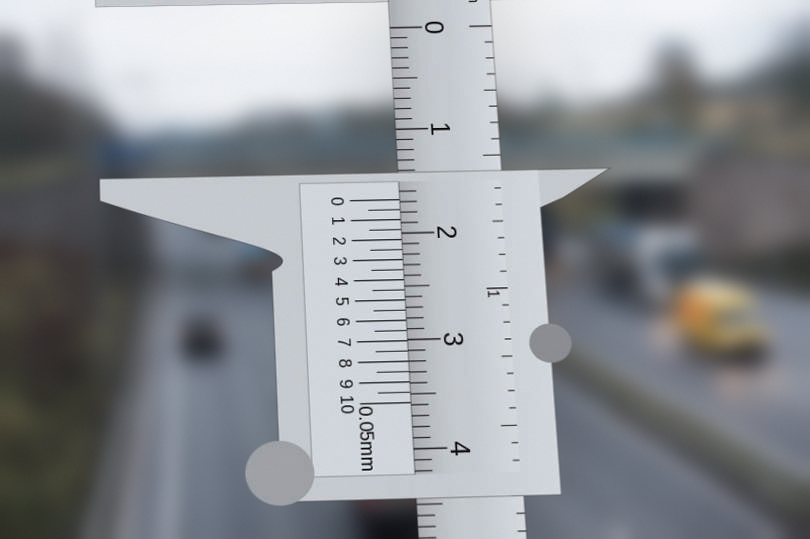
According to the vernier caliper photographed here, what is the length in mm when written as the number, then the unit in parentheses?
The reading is 16.8 (mm)
